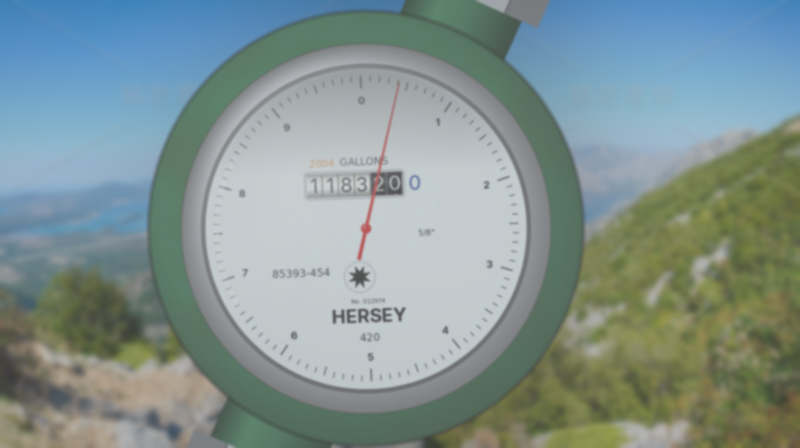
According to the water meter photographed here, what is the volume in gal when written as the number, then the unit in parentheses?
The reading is 1183200.4 (gal)
